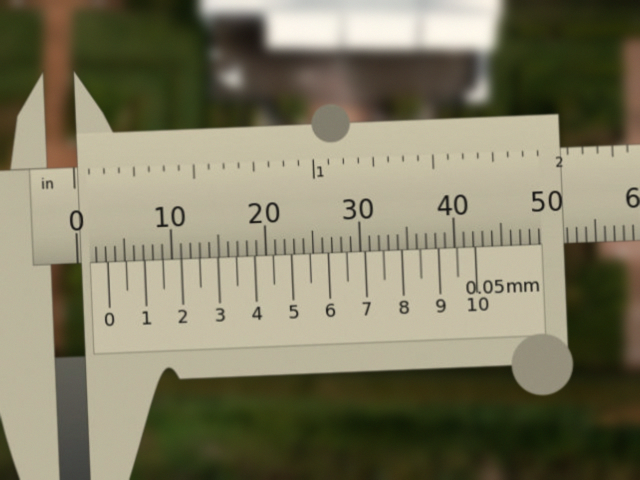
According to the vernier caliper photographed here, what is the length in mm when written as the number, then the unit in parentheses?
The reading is 3.2 (mm)
